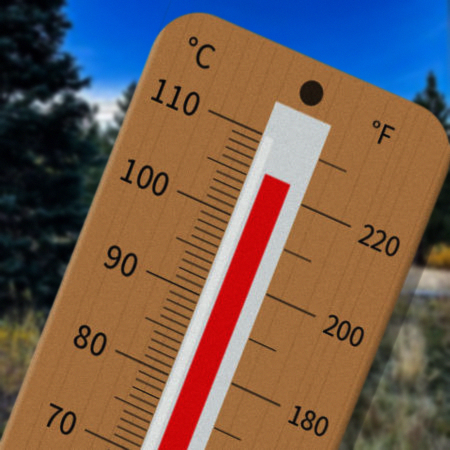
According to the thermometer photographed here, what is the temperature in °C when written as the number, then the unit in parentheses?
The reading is 106 (°C)
